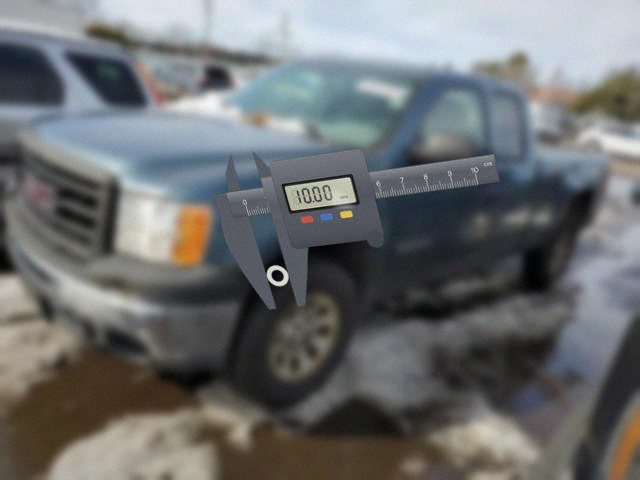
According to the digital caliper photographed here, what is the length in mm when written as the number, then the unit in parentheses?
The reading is 10.00 (mm)
